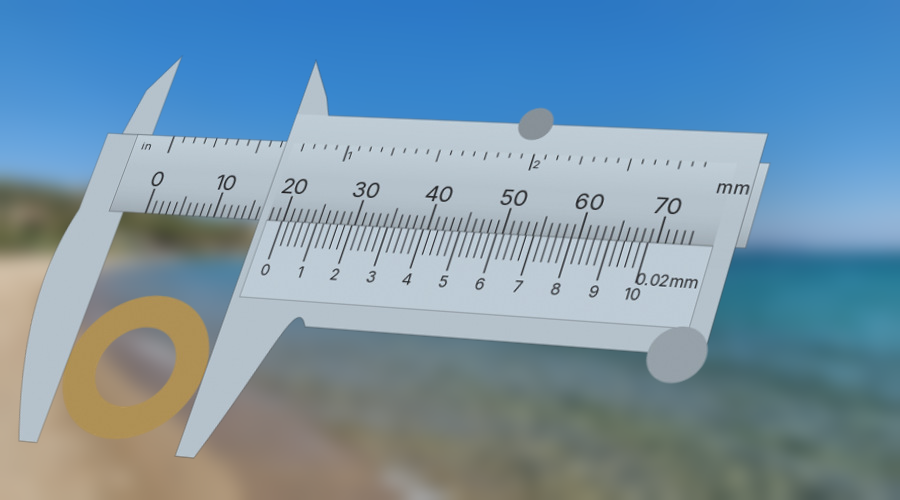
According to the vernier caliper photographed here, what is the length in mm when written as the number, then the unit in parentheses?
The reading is 19.8 (mm)
